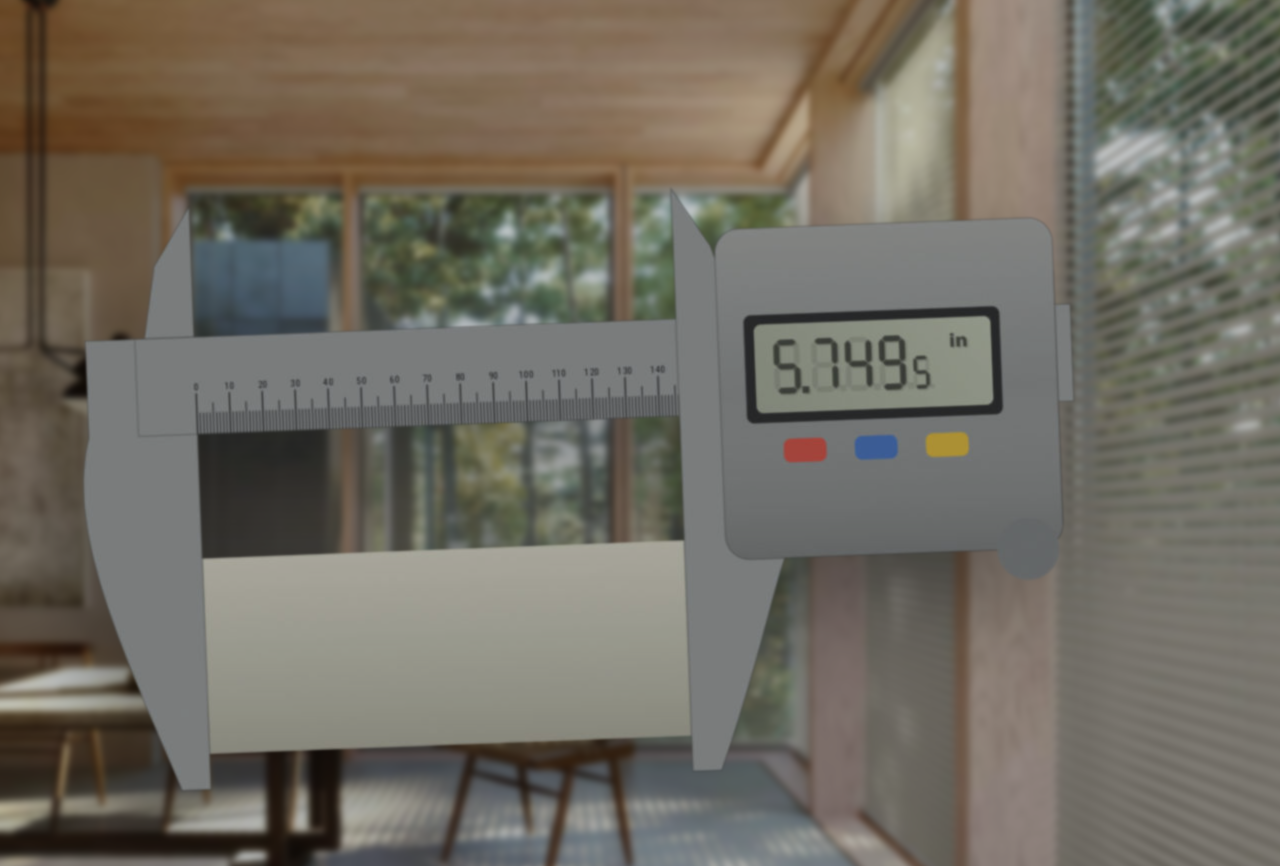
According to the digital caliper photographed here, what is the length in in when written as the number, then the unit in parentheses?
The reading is 5.7495 (in)
